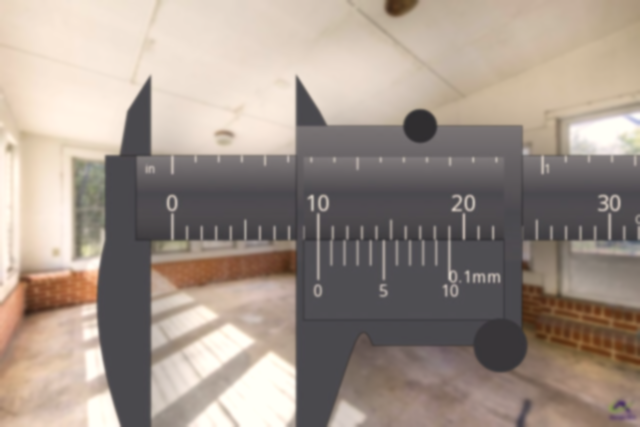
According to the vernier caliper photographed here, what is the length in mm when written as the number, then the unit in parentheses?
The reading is 10.0 (mm)
